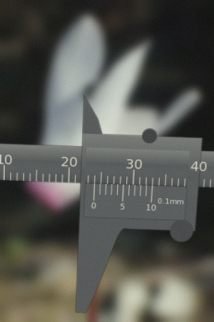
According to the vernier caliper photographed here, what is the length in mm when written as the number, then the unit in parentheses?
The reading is 24.0 (mm)
